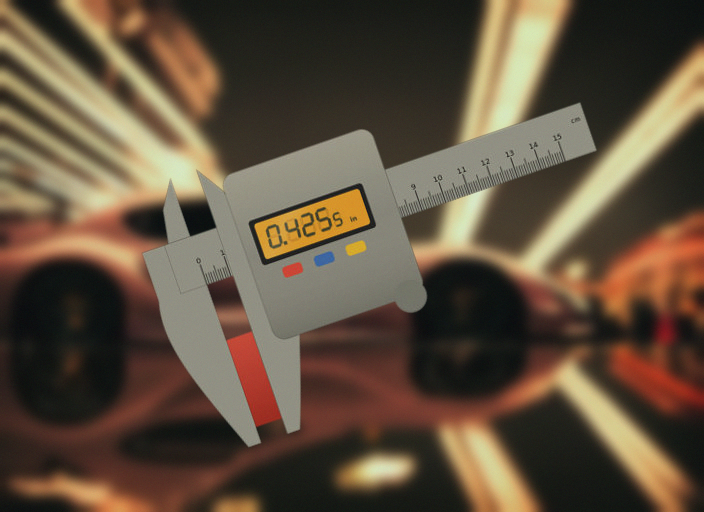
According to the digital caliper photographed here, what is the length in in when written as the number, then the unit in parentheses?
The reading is 0.4255 (in)
